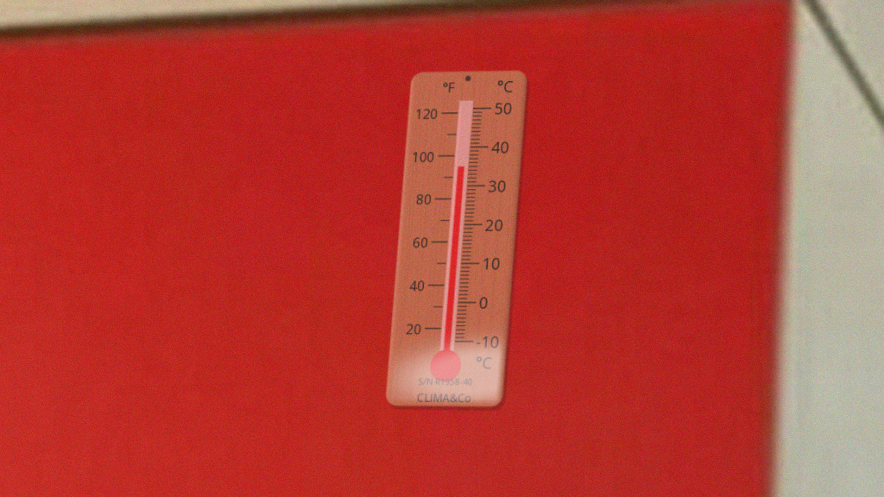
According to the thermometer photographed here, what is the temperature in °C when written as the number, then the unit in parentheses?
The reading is 35 (°C)
